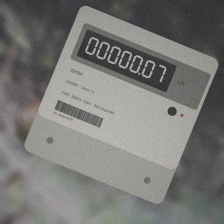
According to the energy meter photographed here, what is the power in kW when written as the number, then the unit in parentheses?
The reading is 0.07 (kW)
